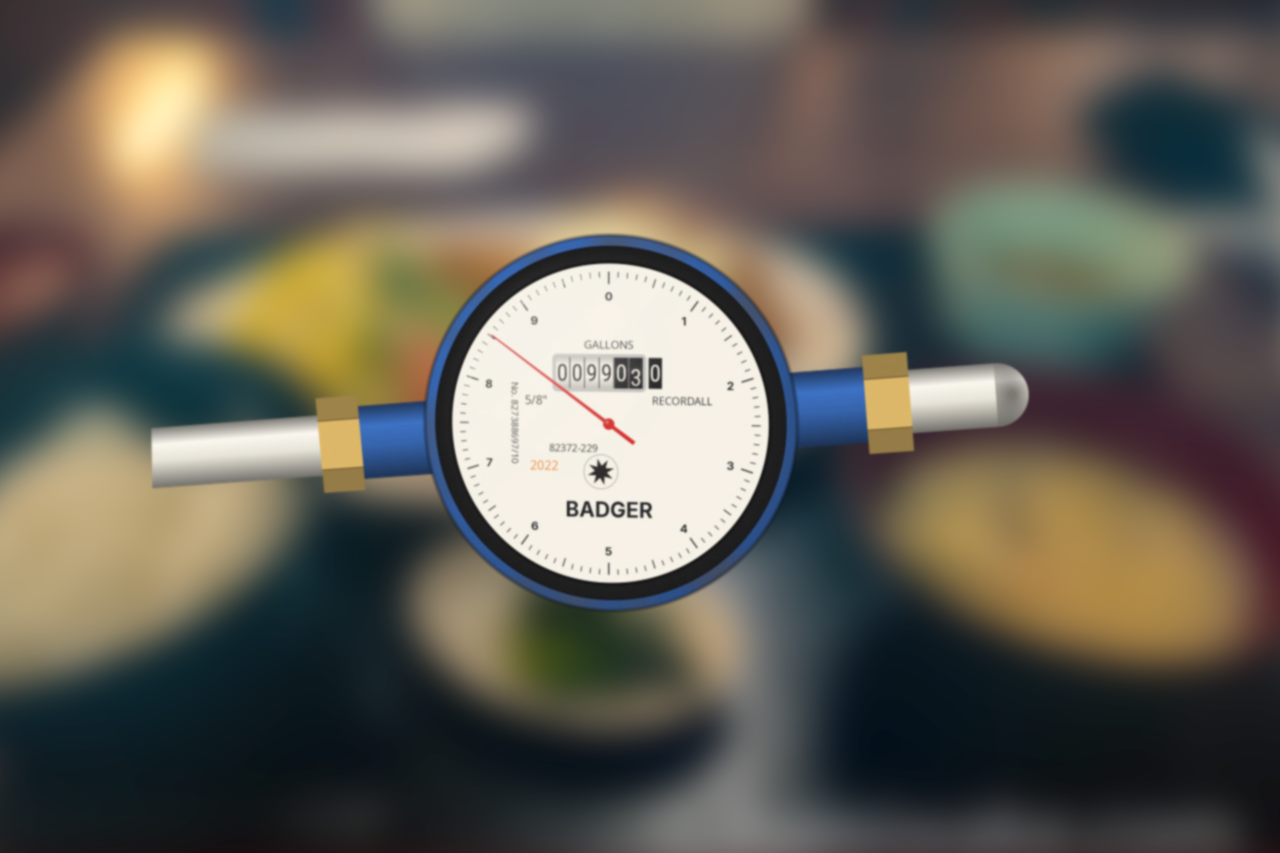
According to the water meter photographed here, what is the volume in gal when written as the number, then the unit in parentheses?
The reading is 99028.5 (gal)
